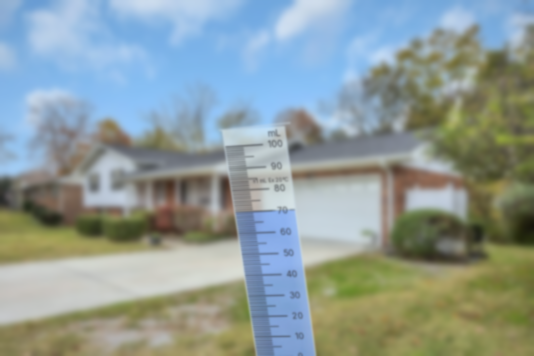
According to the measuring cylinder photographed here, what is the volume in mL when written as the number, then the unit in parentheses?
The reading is 70 (mL)
